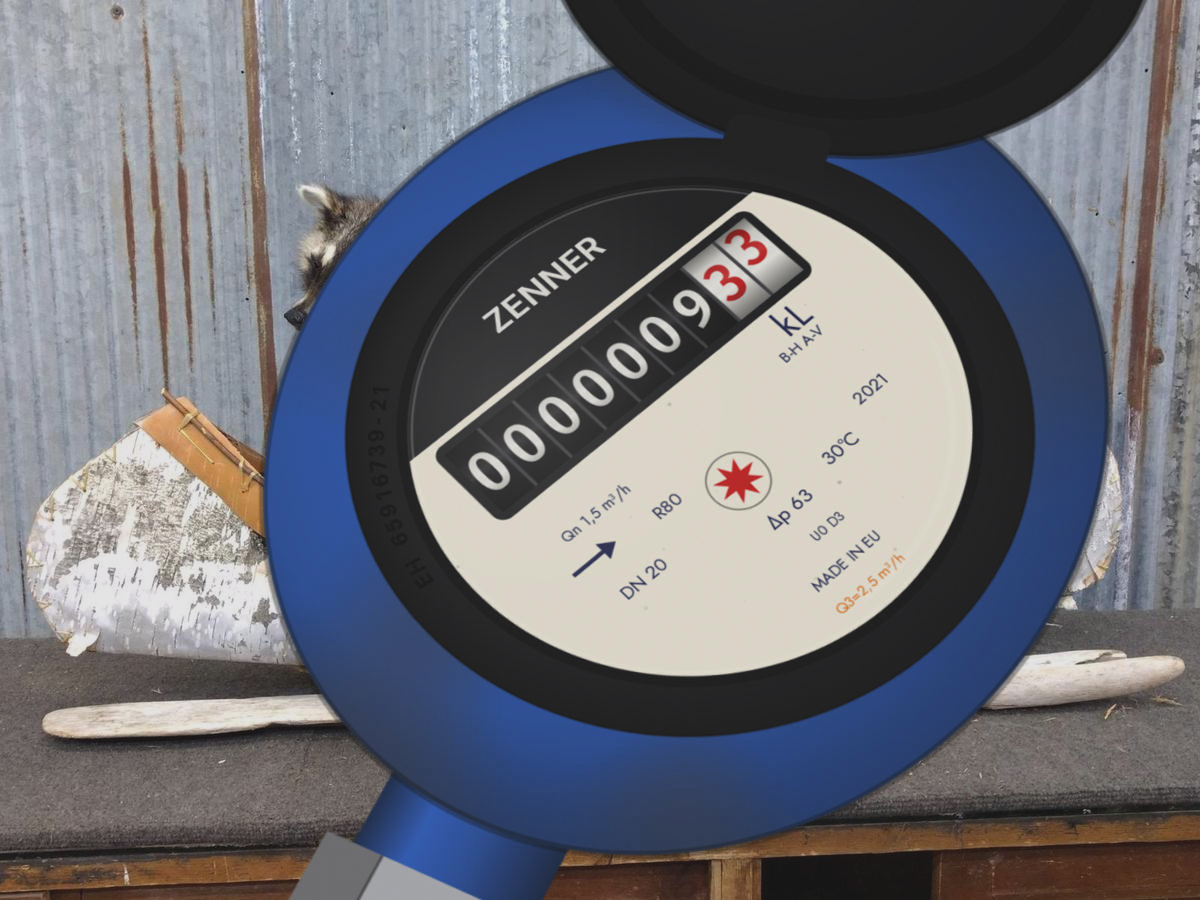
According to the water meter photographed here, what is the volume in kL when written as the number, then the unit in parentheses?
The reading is 9.33 (kL)
